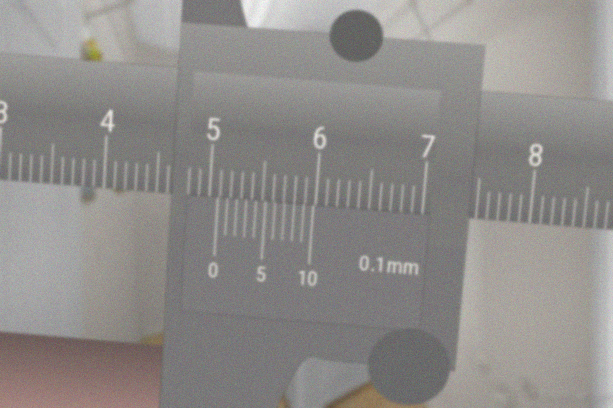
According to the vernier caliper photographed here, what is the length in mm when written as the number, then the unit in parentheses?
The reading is 50.8 (mm)
